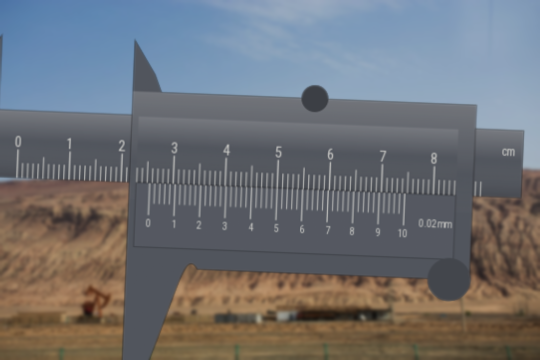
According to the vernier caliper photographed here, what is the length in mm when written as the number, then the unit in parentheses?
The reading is 25.5 (mm)
